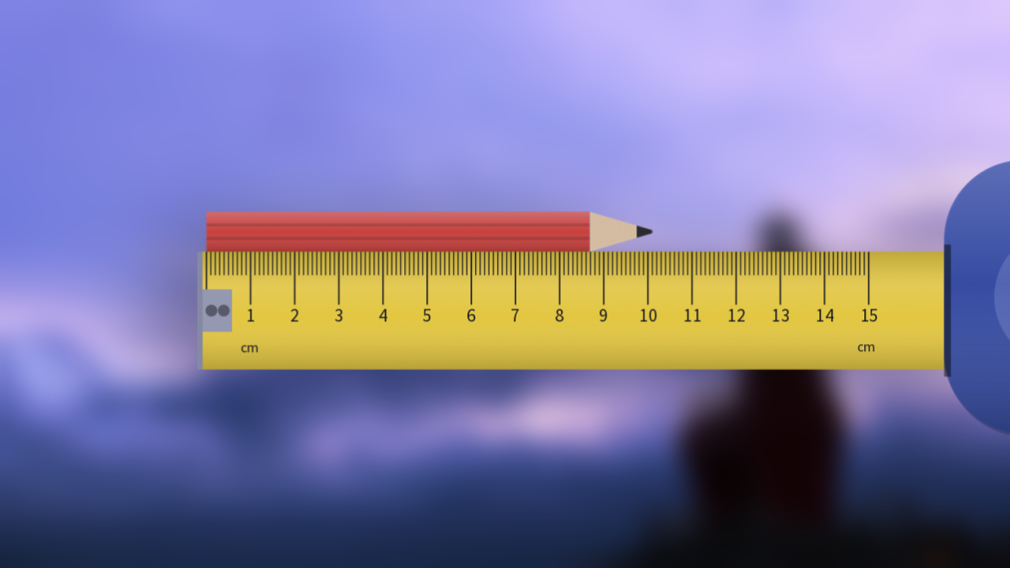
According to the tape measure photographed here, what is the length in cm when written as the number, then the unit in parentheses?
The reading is 10.1 (cm)
